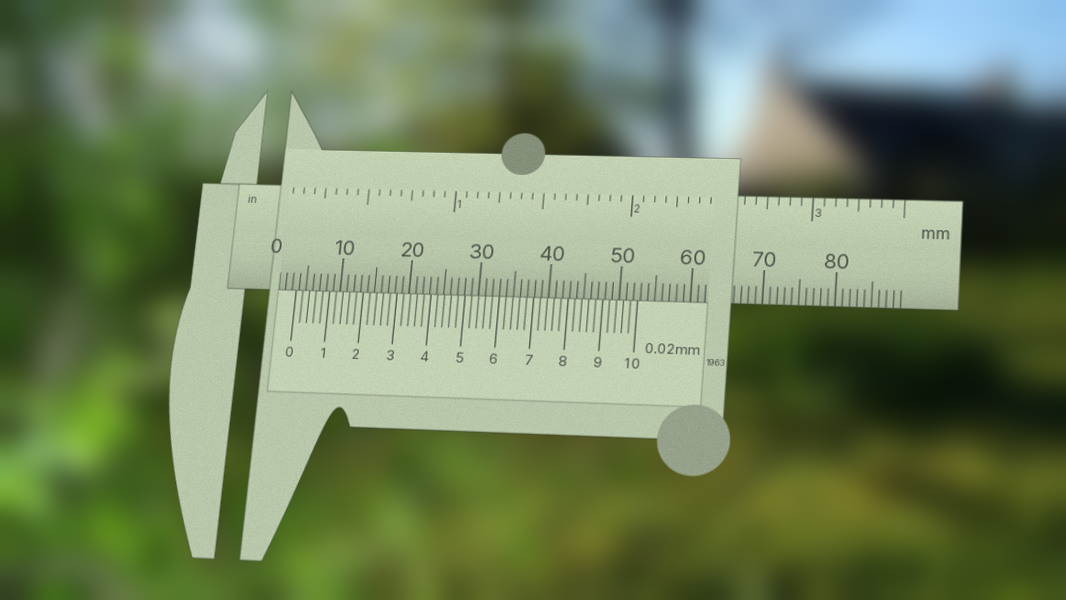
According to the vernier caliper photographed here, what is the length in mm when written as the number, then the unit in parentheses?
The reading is 3.6 (mm)
